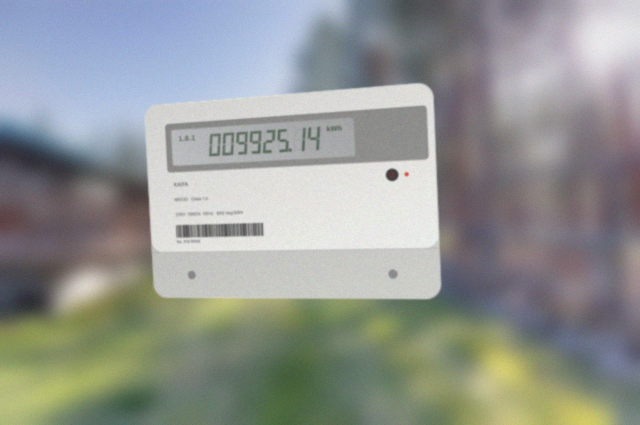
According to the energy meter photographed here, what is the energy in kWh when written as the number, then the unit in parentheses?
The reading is 9925.14 (kWh)
